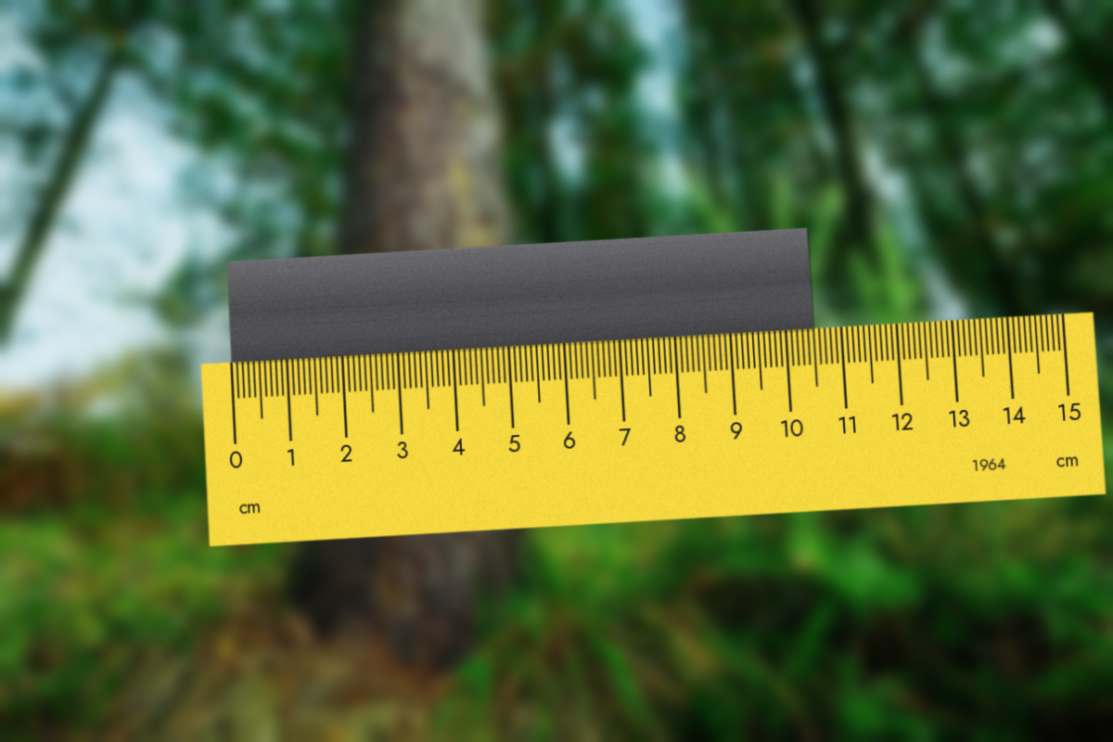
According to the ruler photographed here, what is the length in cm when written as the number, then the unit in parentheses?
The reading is 10.5 (cm)
